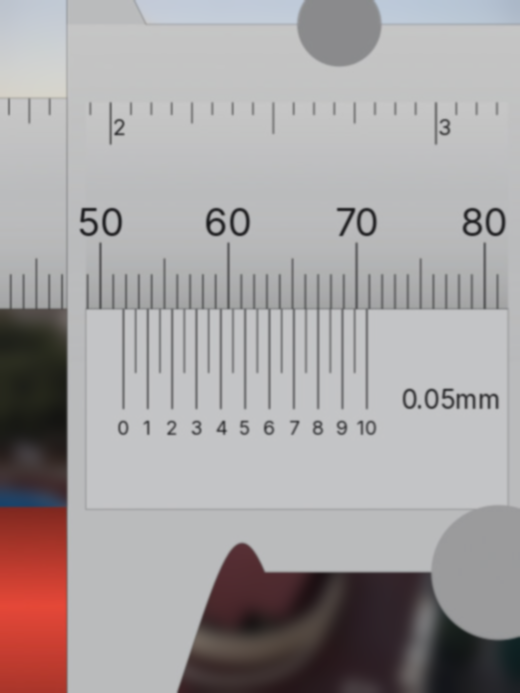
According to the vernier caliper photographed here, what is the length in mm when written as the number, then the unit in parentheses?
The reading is 51.8 (mm)
